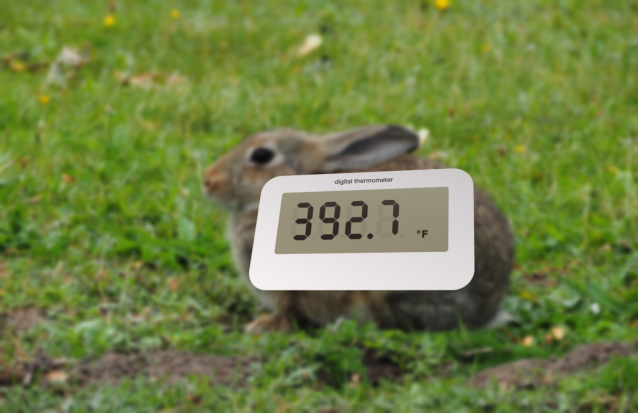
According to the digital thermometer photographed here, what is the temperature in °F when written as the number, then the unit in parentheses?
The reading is 392.7 (°F)
